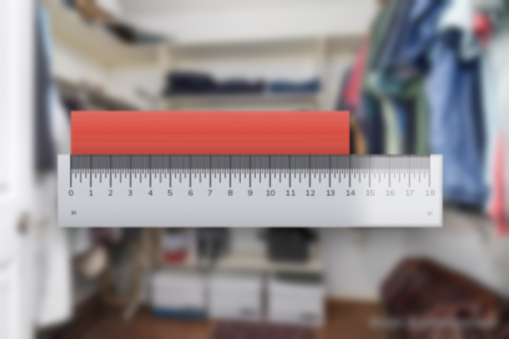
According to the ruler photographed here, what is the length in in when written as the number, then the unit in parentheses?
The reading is 14 (in)
